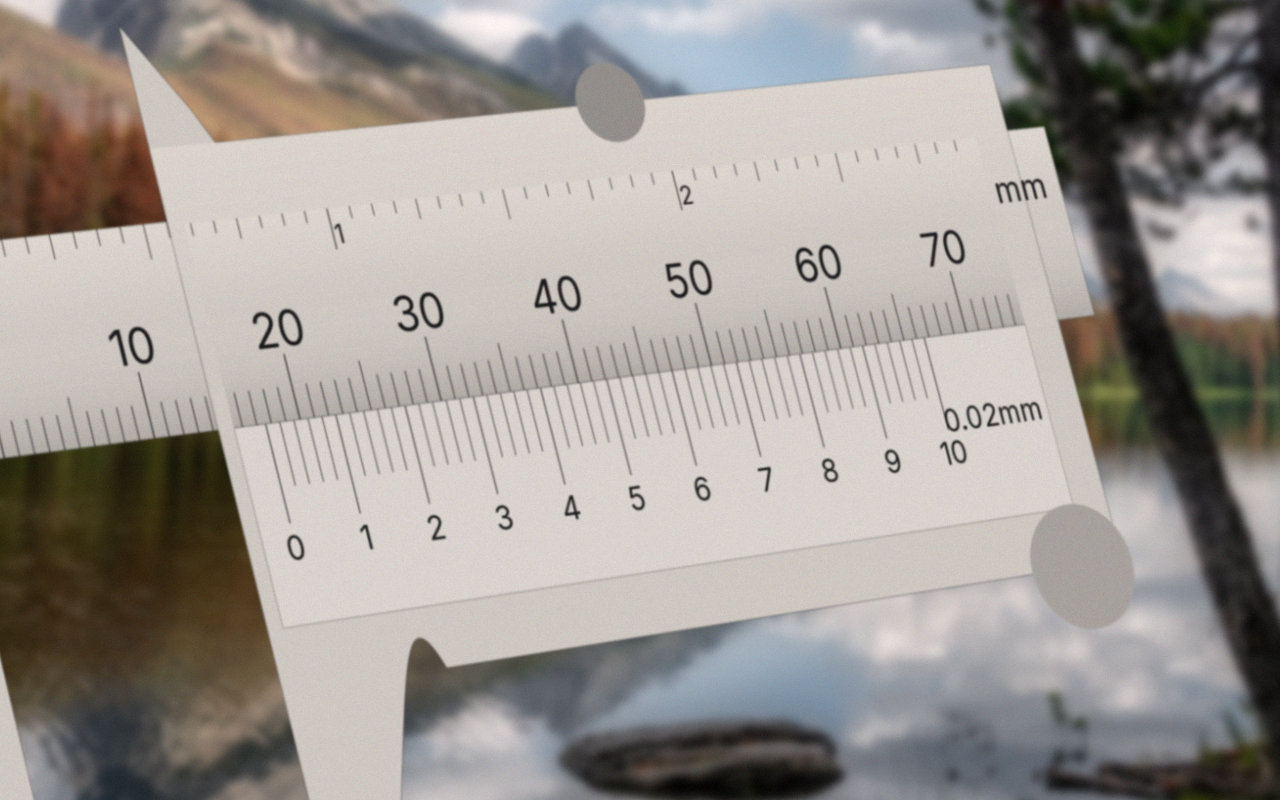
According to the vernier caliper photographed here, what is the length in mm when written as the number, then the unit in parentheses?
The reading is 17.6 (mm)
